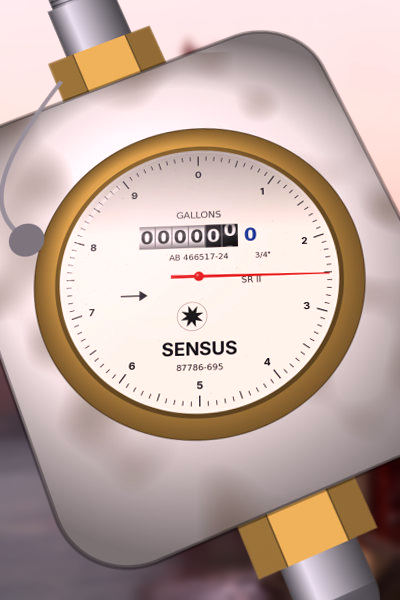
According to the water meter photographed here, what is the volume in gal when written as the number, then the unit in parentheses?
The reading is 2.5 (gal)
